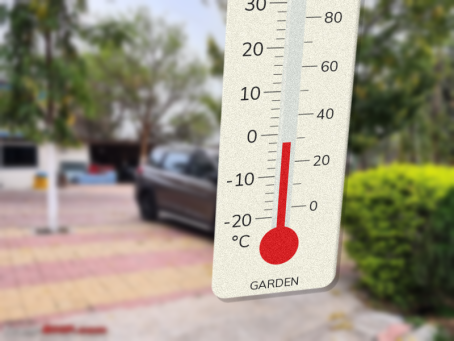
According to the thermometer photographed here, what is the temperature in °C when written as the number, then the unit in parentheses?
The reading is -2 (°C)
